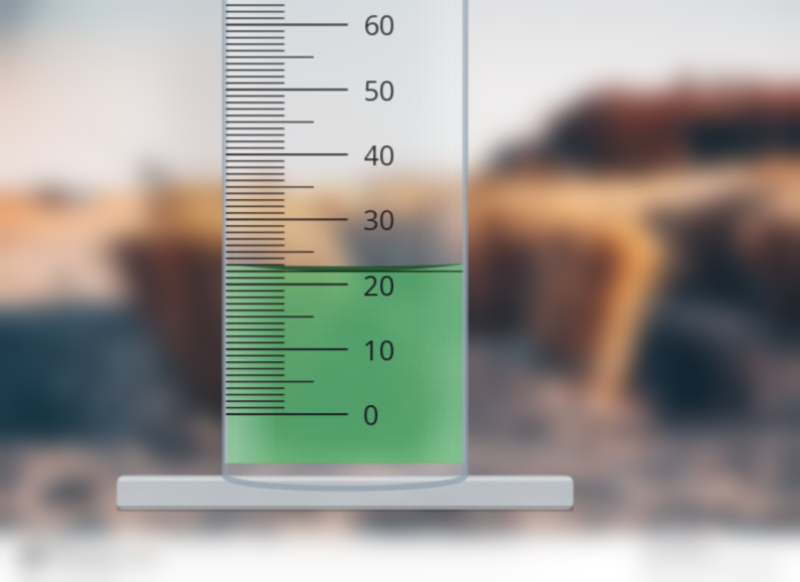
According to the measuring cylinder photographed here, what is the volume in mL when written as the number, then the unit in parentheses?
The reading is 22 (mL)
